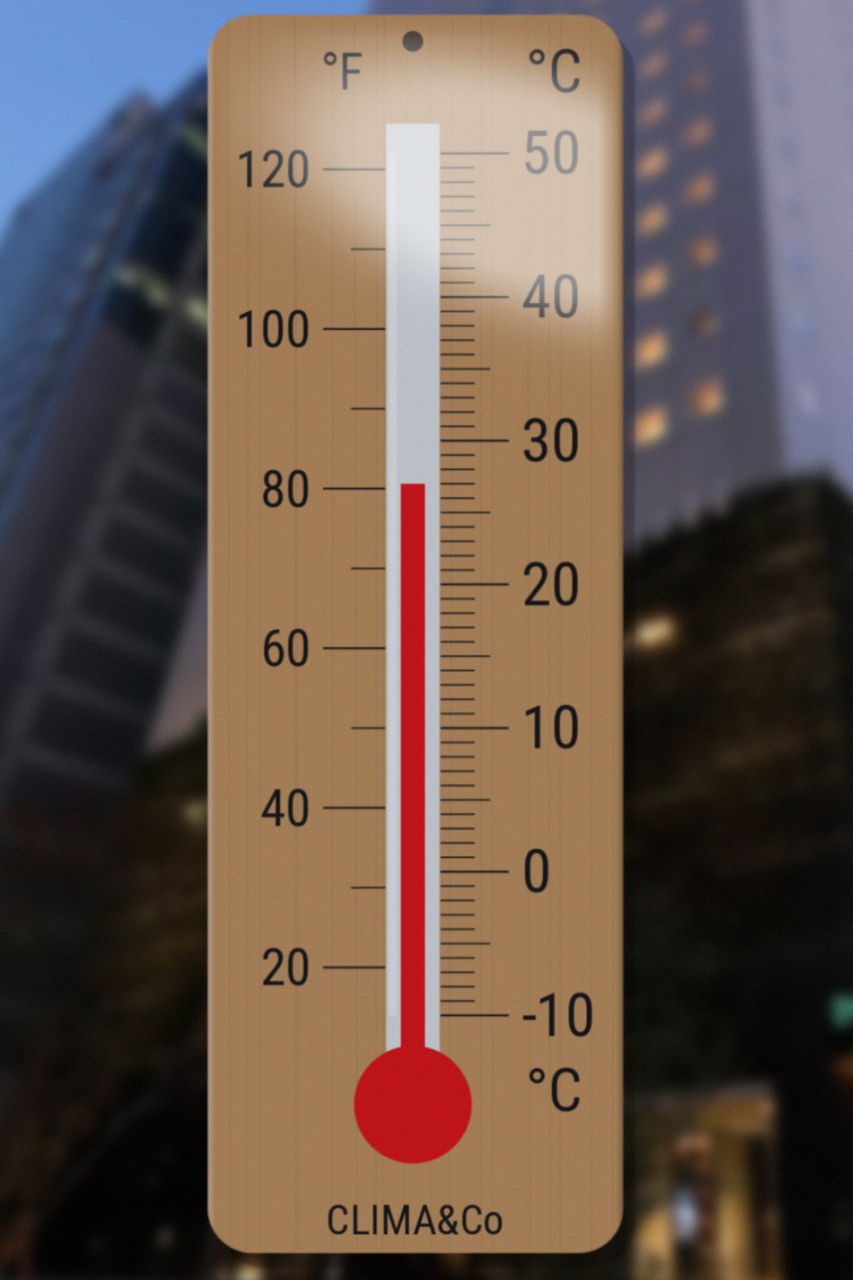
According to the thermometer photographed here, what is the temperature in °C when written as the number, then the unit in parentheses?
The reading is 27 (°C)
